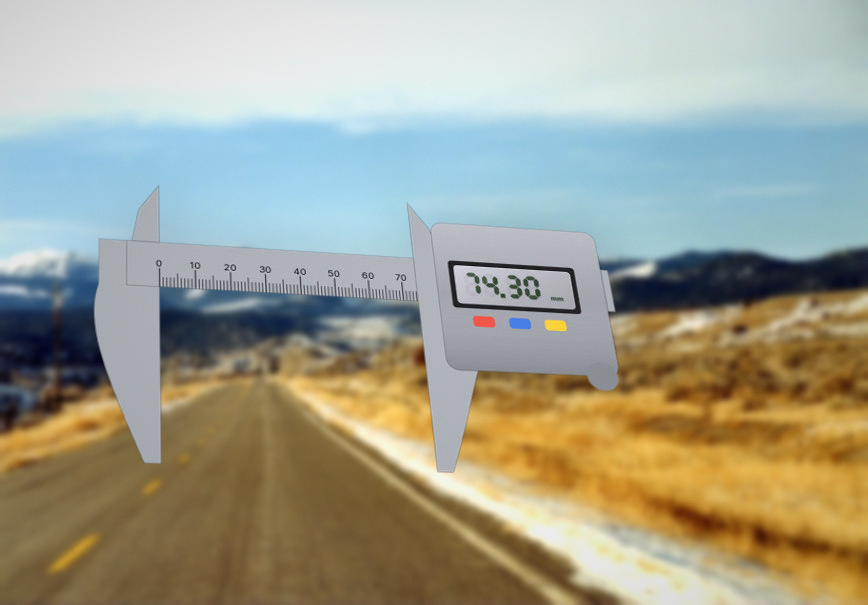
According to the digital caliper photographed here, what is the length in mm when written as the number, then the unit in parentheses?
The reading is 74.30 (mm)
